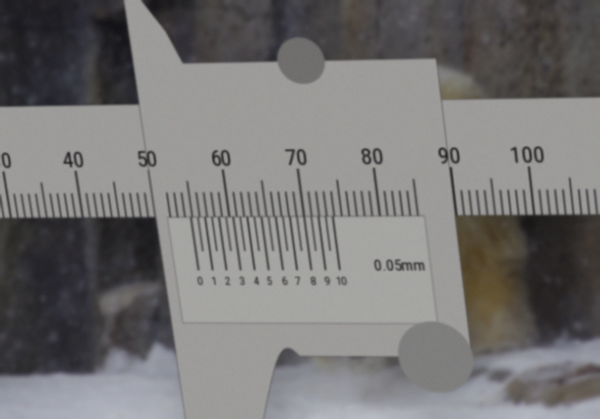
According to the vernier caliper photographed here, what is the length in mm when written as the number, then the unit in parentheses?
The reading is 54.8 (mm)
